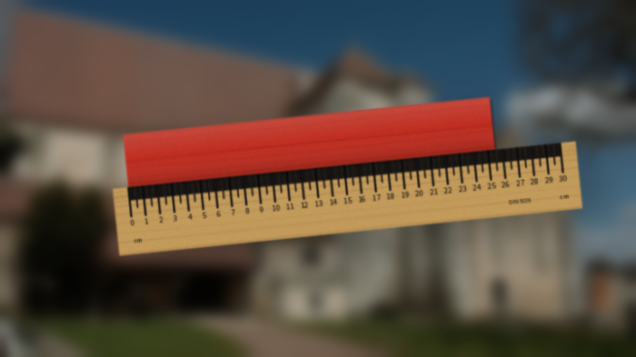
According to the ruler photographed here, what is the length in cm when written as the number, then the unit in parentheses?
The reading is 25.5 (cm)
